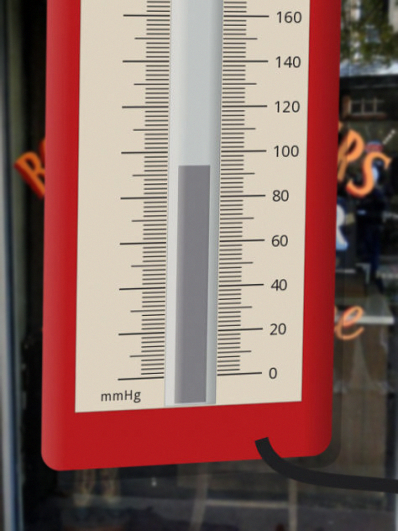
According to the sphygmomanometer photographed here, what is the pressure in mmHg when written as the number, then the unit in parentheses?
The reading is 94 (mmHg)
